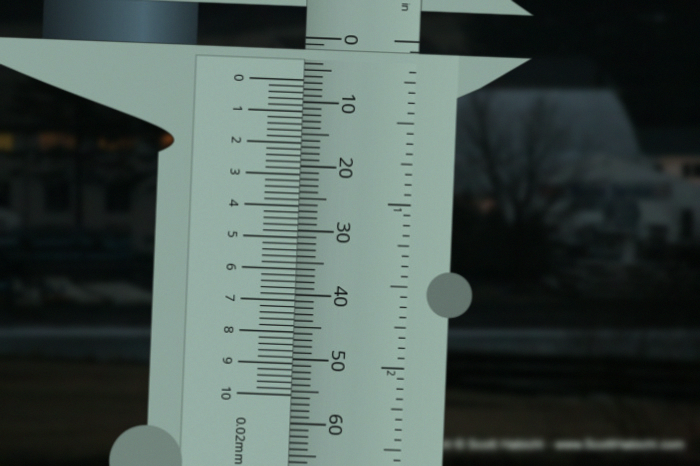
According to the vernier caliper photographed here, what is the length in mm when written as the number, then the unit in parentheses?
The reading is 6.6 (mm)
